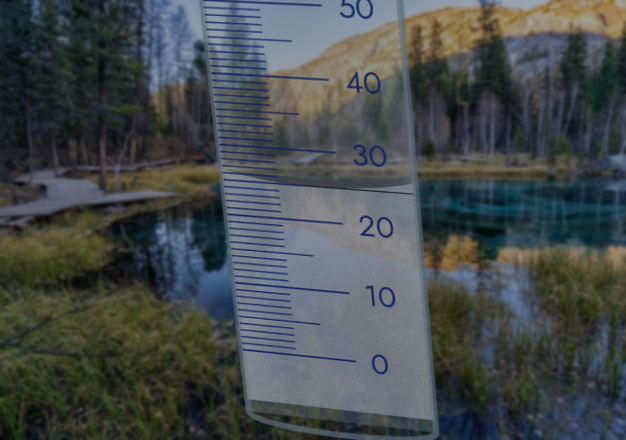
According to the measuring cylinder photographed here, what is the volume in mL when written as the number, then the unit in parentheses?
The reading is 25 (mL)
